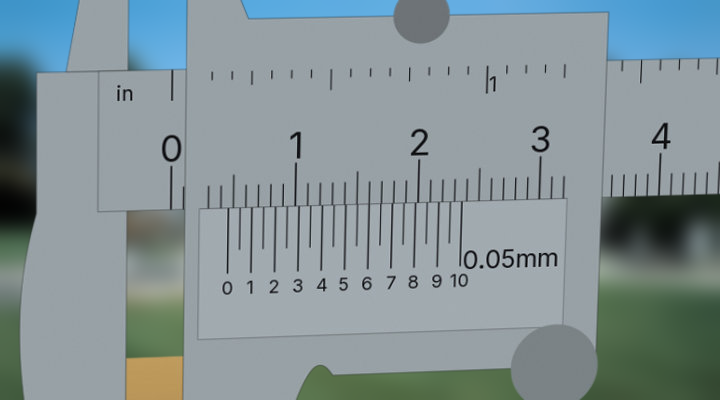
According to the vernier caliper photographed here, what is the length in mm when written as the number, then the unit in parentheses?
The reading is 4.6 (mm)
